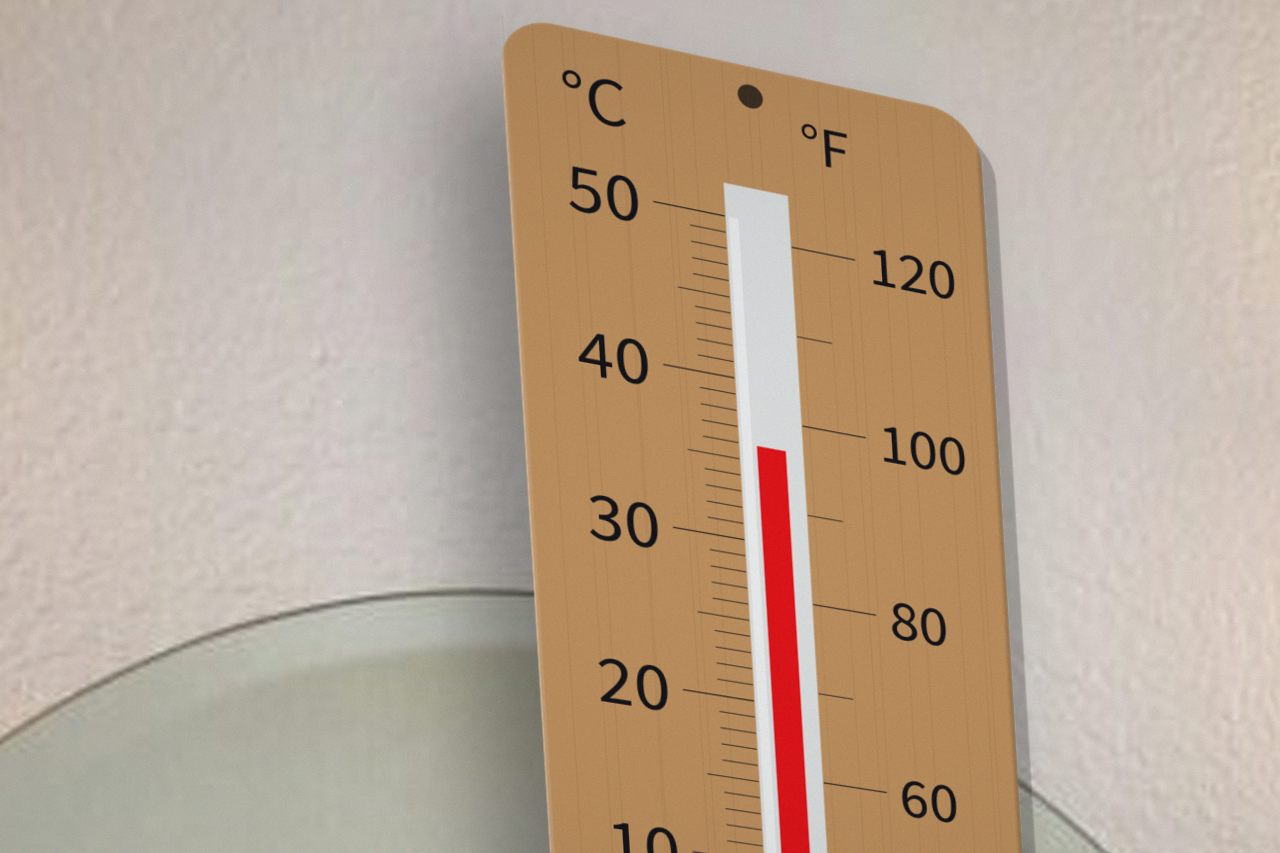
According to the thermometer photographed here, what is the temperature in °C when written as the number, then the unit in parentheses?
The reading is 36 (°C)
